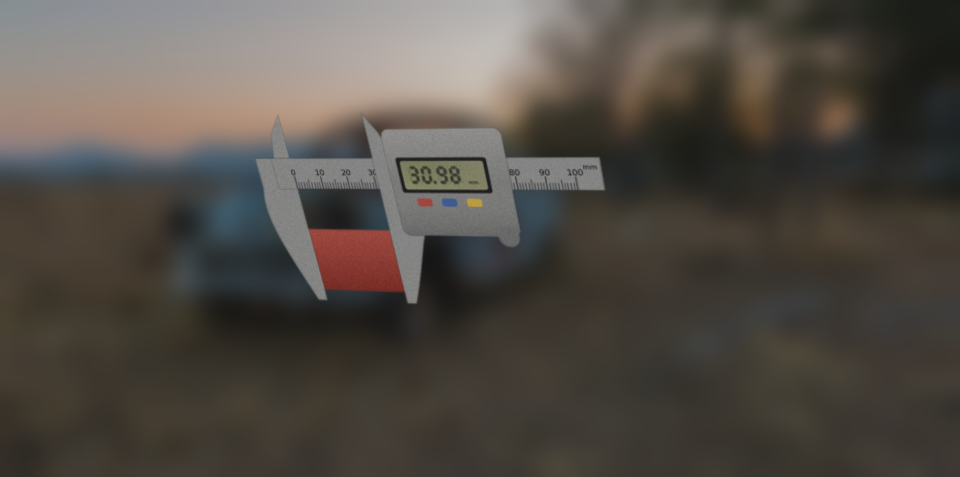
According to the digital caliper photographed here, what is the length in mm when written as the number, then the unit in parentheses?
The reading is 30.98 (mm)
